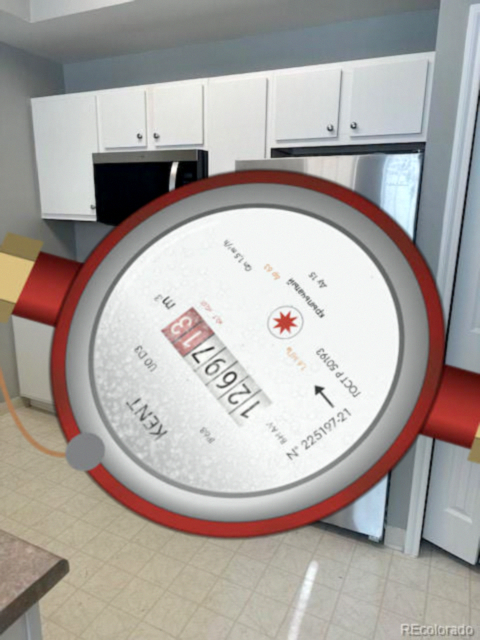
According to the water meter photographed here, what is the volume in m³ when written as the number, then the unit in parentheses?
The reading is 12697.13 (m³)
